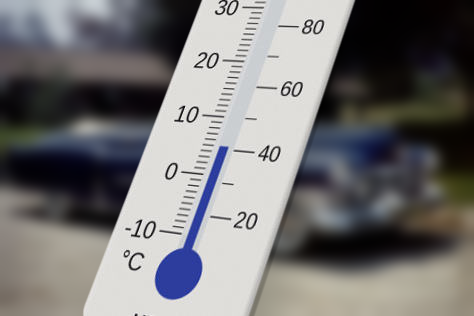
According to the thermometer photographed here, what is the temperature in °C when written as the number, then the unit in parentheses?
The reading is 5 (°C)
